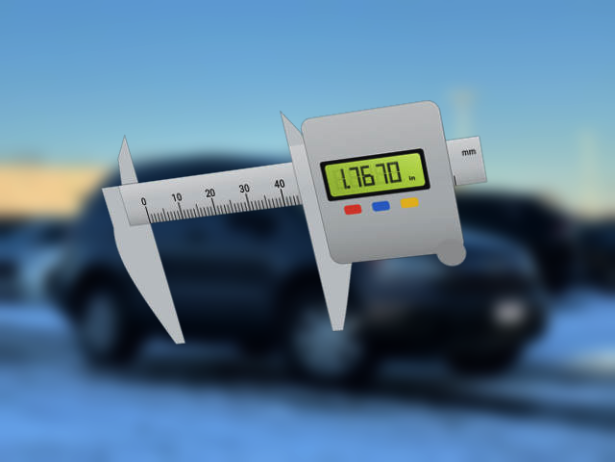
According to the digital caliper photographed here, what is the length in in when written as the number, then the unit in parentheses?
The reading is 1.7670 (in)
